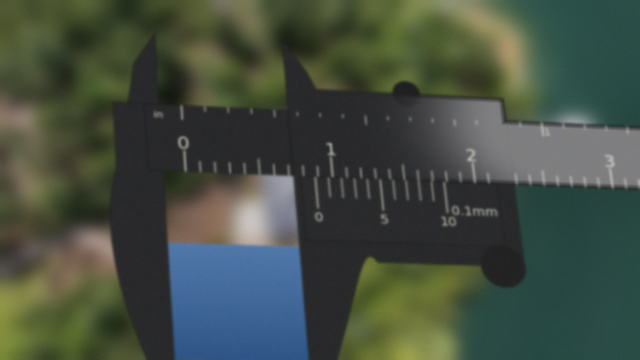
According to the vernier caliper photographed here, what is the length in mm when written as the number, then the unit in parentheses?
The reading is 8.8 (mm)
